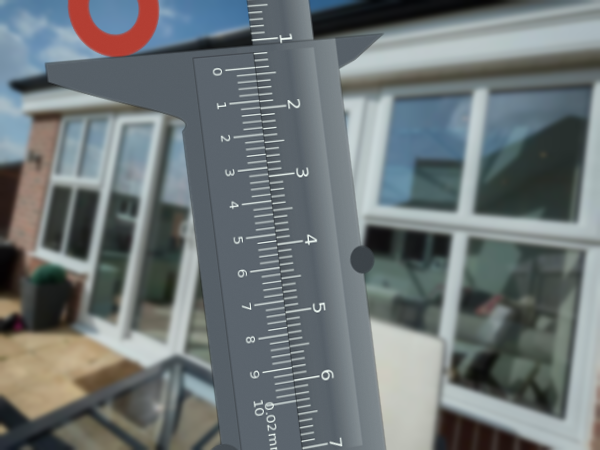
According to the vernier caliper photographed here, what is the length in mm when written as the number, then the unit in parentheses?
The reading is 14.0 (mm)
